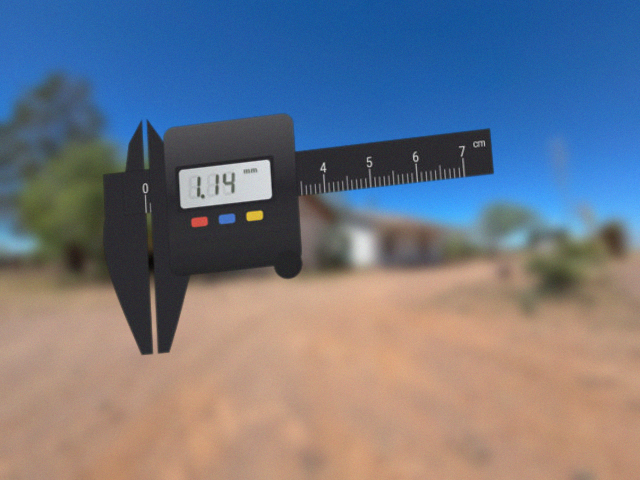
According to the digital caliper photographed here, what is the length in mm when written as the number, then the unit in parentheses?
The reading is 1.14 (mm)
